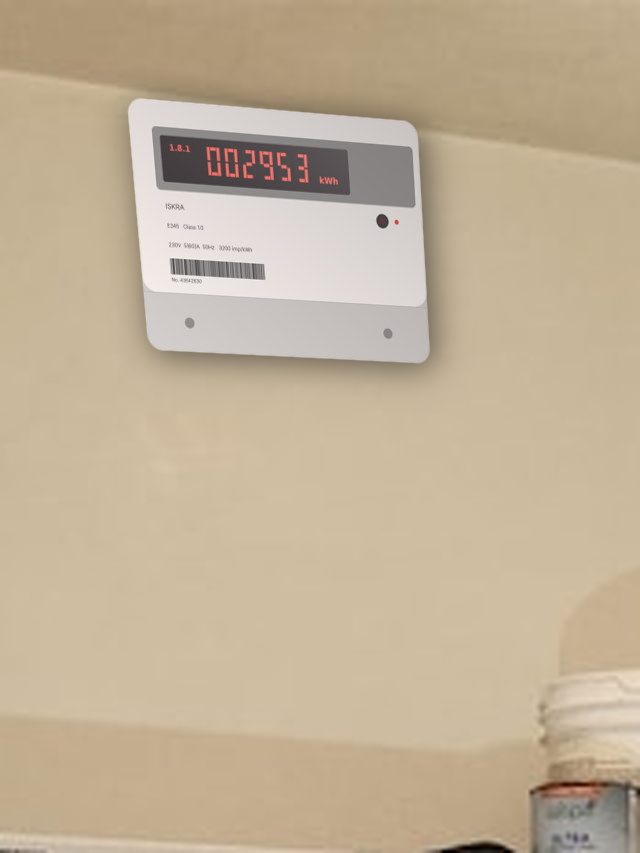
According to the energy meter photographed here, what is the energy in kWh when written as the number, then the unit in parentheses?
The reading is 2953 (kWh)
